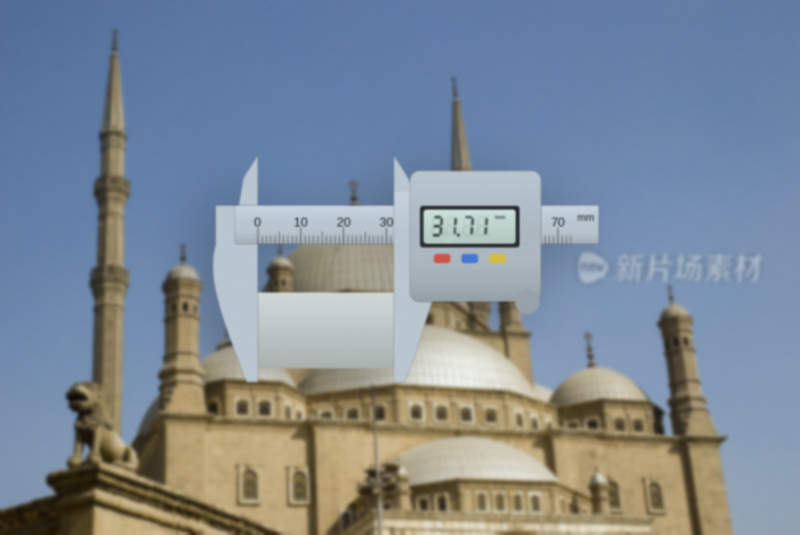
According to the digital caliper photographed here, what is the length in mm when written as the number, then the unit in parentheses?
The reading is 31.71 (mm)
